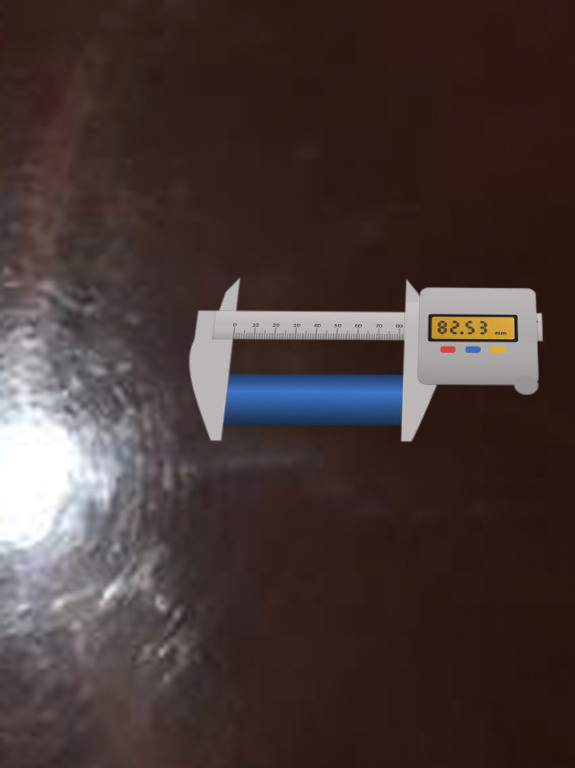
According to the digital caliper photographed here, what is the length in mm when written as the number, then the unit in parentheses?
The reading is 82.53 (mm)
